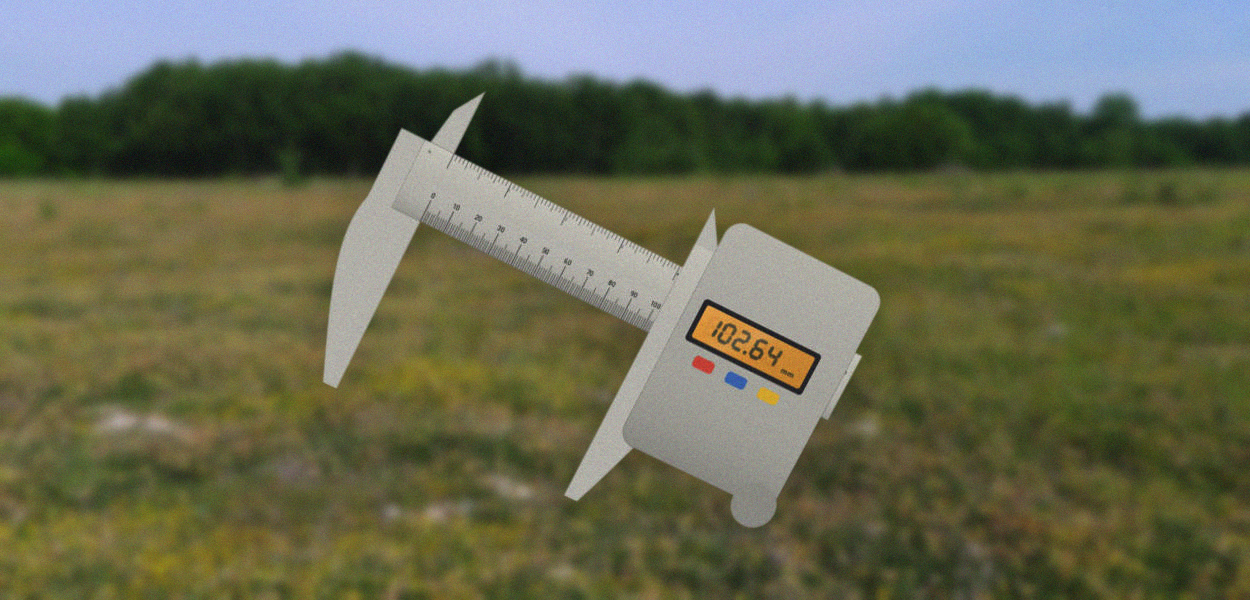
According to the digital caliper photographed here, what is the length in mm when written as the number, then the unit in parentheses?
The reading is 102.64 (mm)
